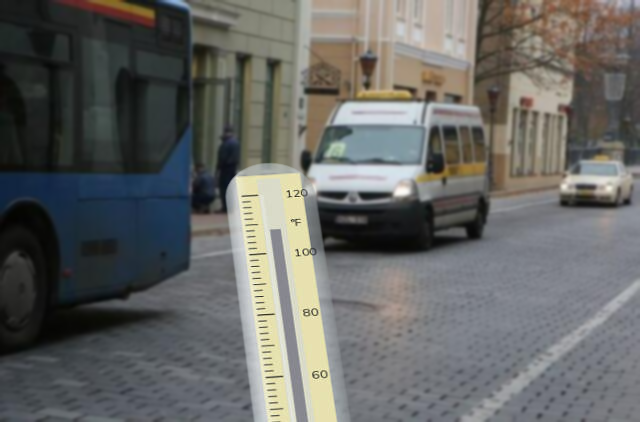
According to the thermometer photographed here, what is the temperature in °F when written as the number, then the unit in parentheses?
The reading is 108 (°F)
